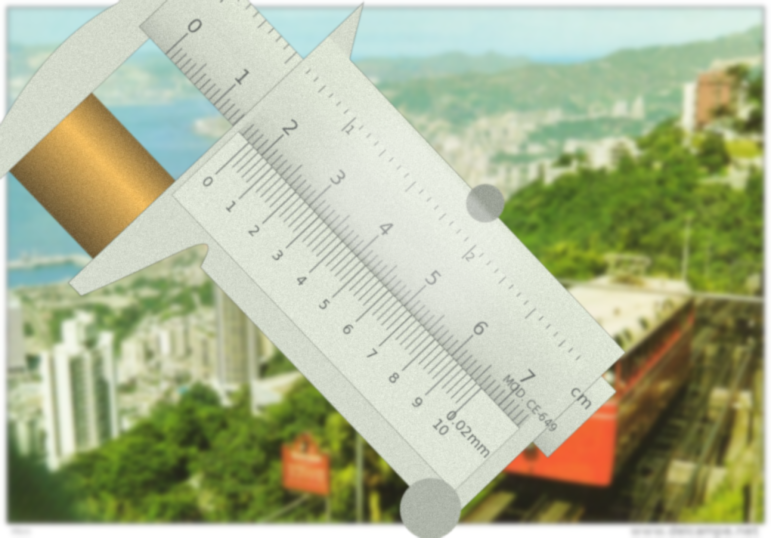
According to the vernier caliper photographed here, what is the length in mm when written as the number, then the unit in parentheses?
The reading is 17.4 (mm)
